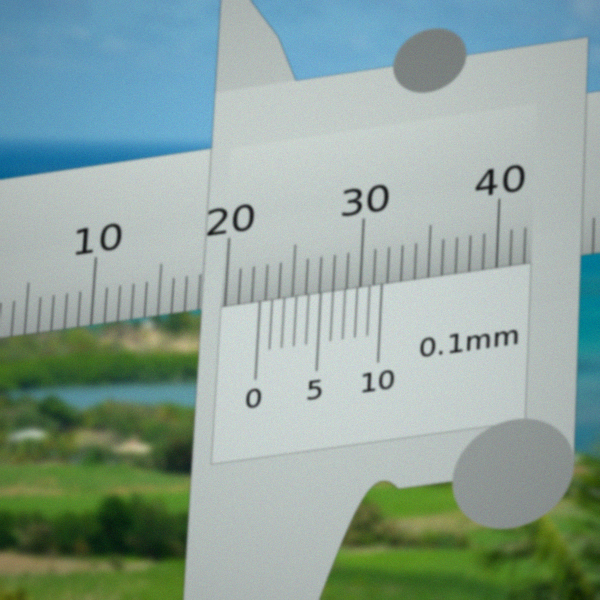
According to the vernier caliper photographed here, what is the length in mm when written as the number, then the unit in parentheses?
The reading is 22.6 (mm)
